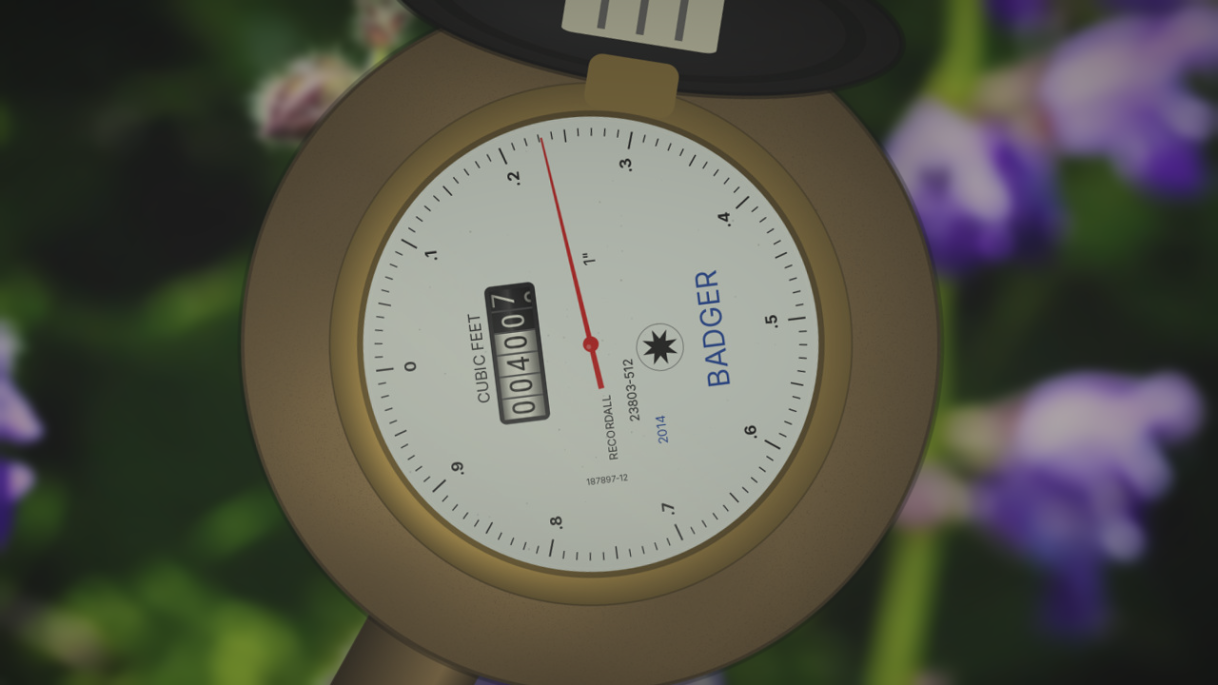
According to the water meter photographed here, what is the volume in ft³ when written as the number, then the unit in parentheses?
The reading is 4007.23 (ft³)
